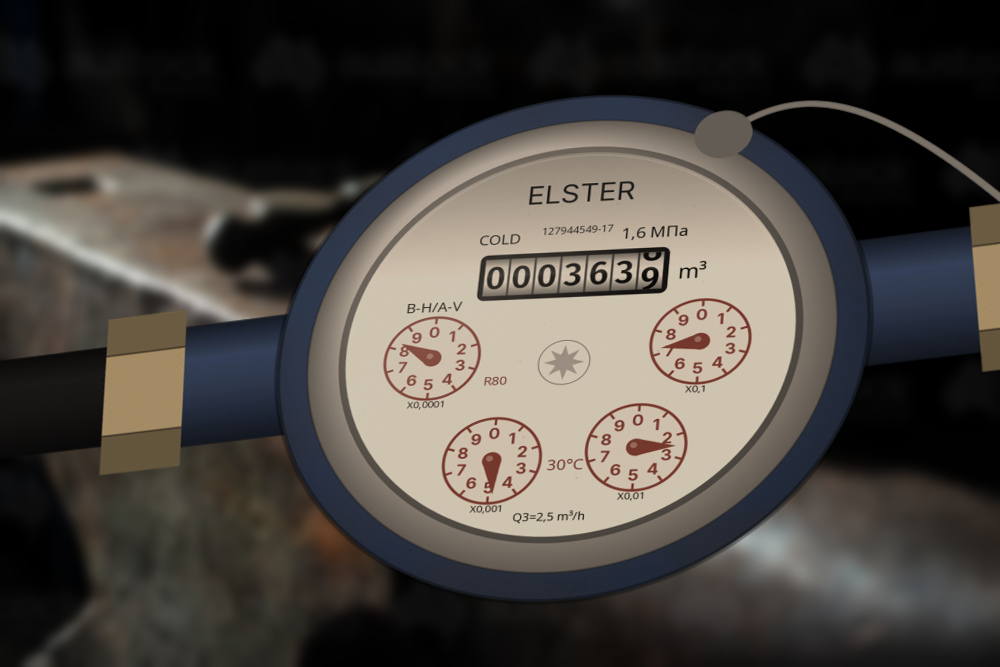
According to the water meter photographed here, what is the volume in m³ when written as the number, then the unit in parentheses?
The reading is 3638.7248 (m³)
